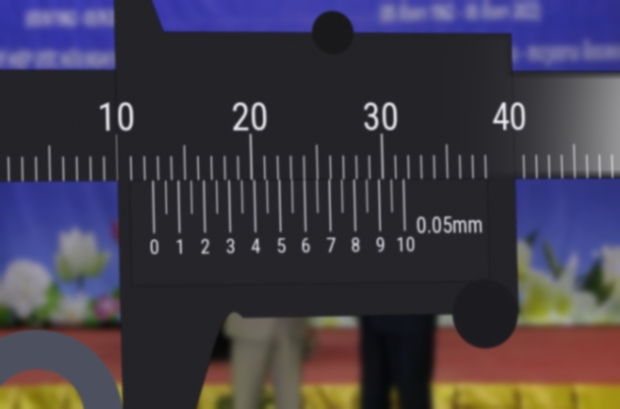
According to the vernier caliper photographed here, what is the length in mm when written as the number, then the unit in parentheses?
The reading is 12.6 (mm)
